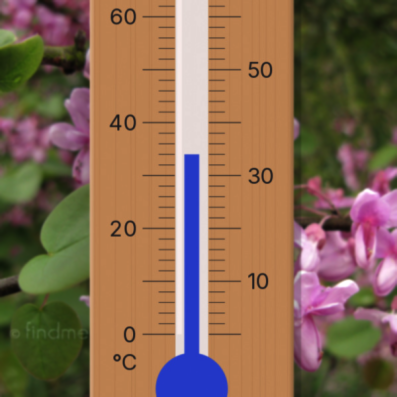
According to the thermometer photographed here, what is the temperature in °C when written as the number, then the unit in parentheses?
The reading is 34 (°C)
